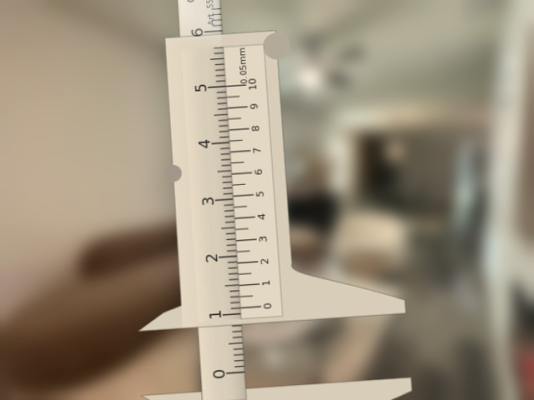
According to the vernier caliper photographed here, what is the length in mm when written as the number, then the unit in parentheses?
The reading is 11.0 (mm)
